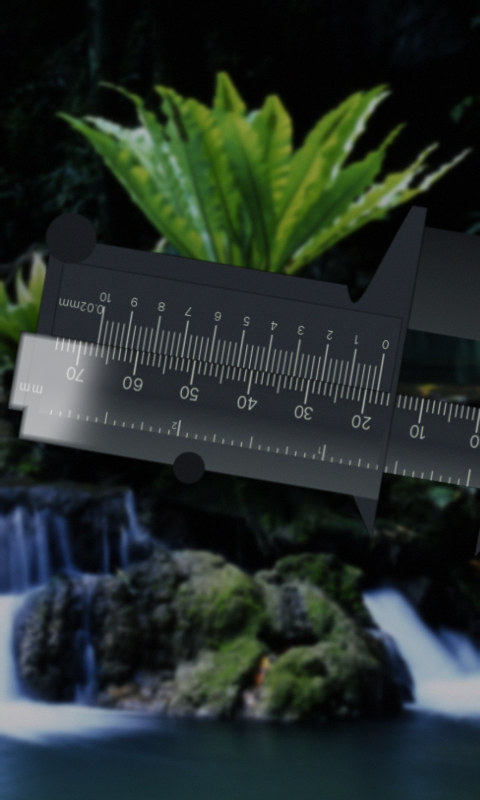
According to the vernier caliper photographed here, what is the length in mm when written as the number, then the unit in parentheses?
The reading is 18.0 (mm)
